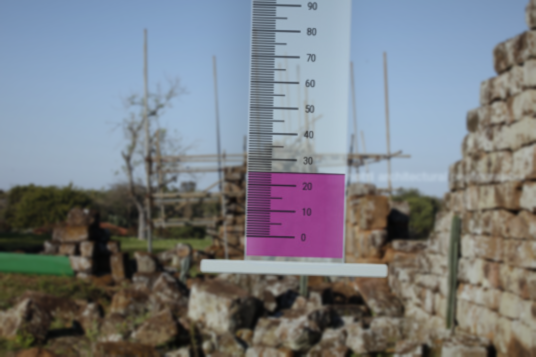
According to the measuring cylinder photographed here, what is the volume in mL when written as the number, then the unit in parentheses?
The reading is 25 (mL)
